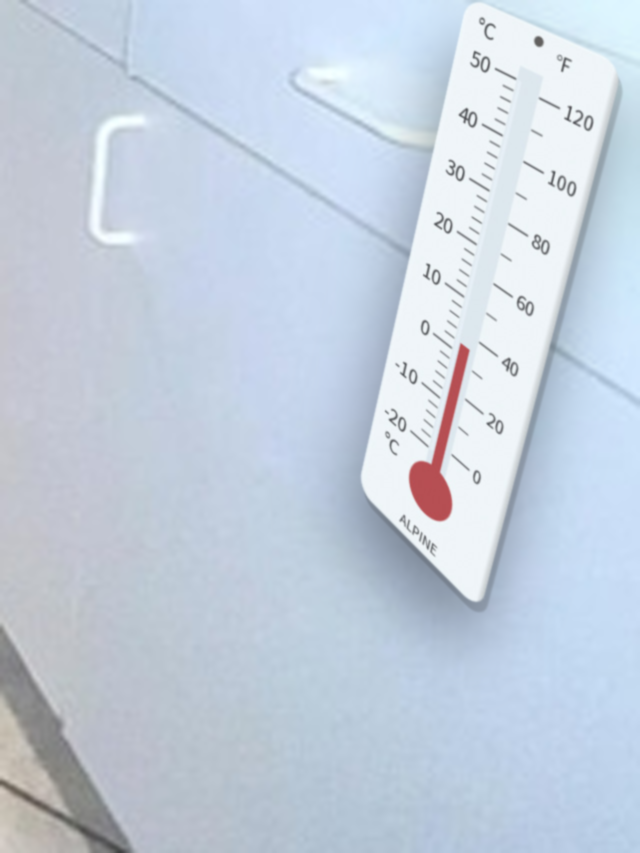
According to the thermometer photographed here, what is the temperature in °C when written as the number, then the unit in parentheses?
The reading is 2 (°C)
